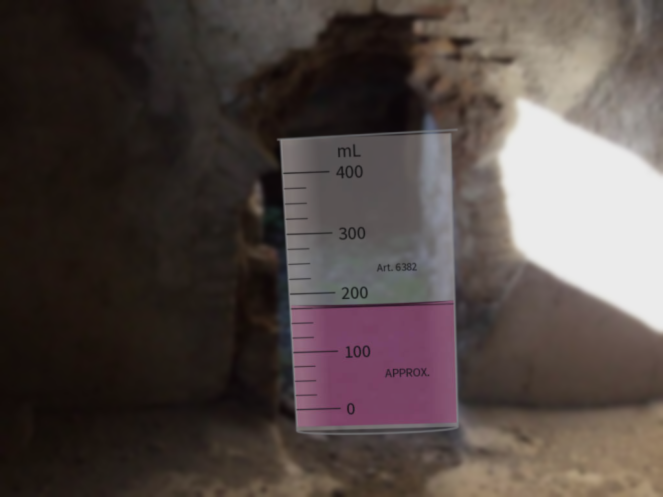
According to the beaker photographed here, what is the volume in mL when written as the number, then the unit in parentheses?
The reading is 175 (mL)
